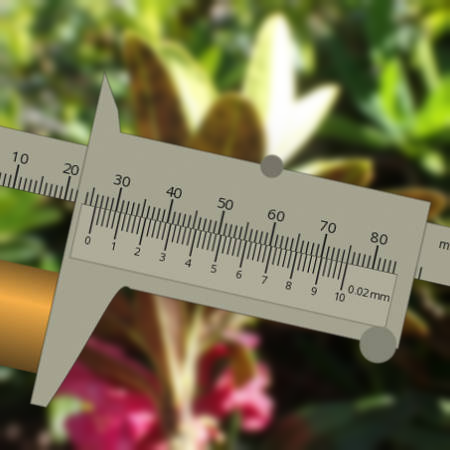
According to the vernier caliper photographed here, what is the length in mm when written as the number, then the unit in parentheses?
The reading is 26.0 (mm)
